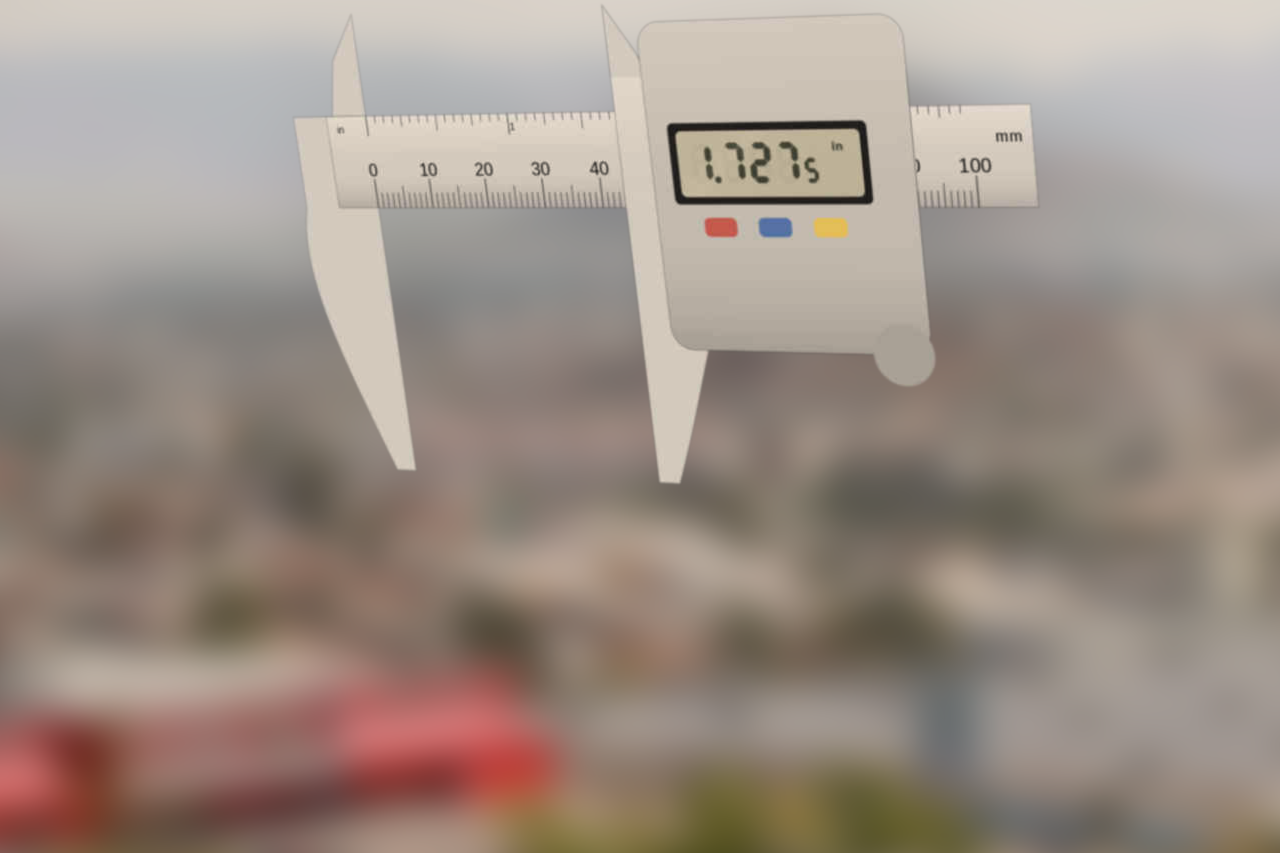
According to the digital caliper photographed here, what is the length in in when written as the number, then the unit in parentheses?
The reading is 1.7275 (in)
